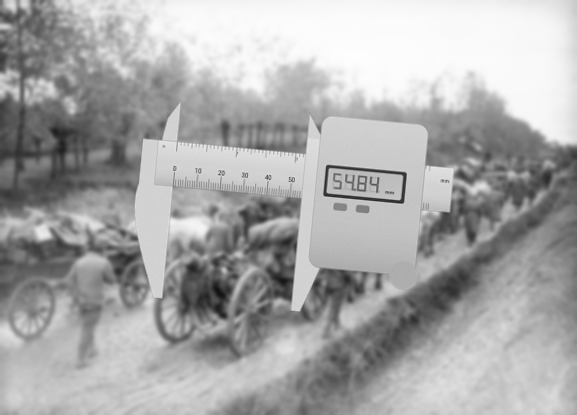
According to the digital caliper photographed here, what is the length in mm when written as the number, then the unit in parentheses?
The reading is 54.84 (mm)
